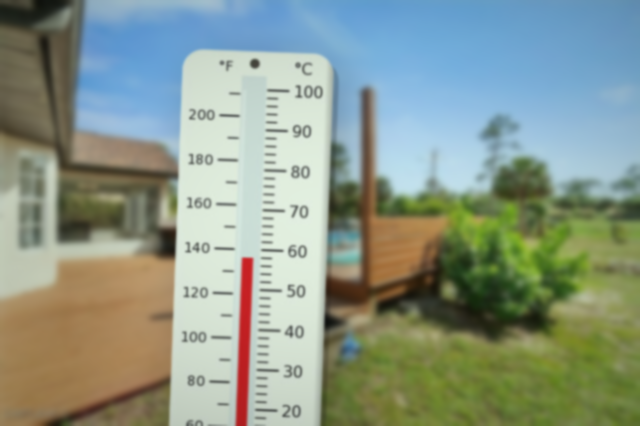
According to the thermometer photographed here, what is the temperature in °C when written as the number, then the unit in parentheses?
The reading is 58 (°C)
